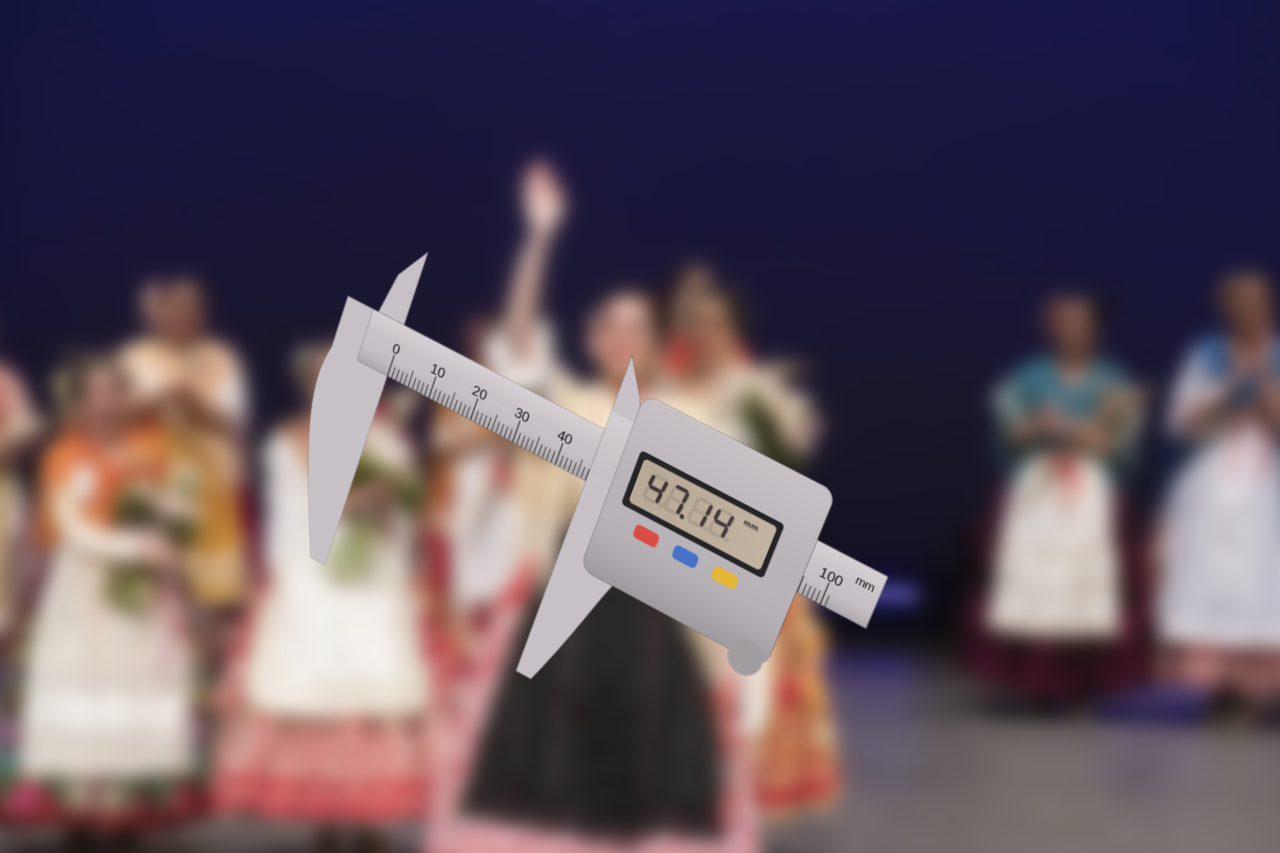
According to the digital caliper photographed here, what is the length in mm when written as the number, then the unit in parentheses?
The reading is 47.14 (mm)
